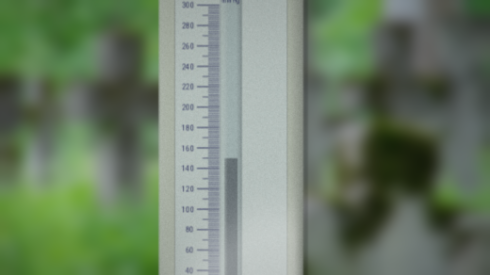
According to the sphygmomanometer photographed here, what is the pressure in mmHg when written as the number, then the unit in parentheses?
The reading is 150 (mmHg)
